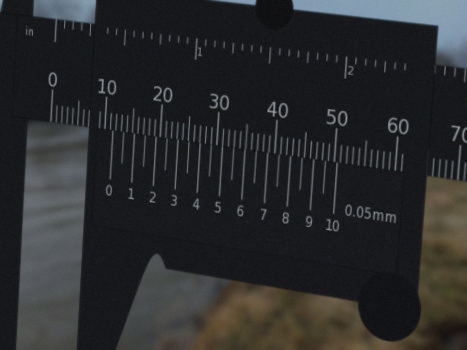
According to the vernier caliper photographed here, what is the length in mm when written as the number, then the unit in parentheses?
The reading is 11.5 (mm)
